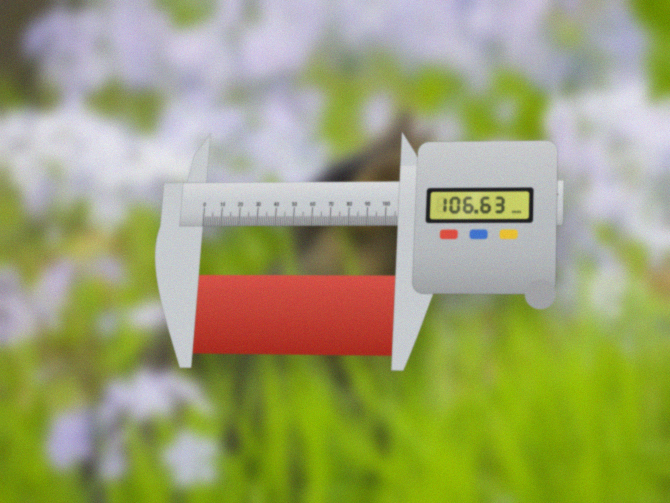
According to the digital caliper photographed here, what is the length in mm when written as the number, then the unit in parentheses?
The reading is 106.63 (mm)
